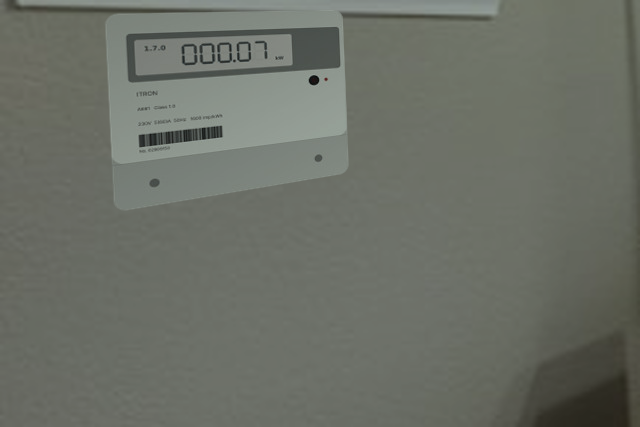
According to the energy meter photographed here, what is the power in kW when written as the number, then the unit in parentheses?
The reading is 0.07 (kW)
